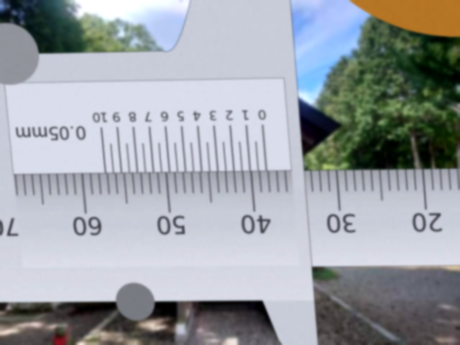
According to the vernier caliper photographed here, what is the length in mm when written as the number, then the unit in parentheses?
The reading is 38.2 (mm)
